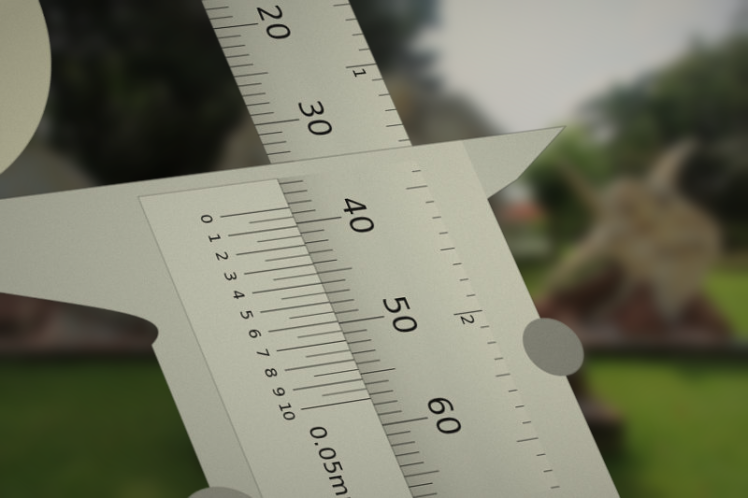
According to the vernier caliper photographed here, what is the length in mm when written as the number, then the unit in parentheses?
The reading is 38.4 (mm)
